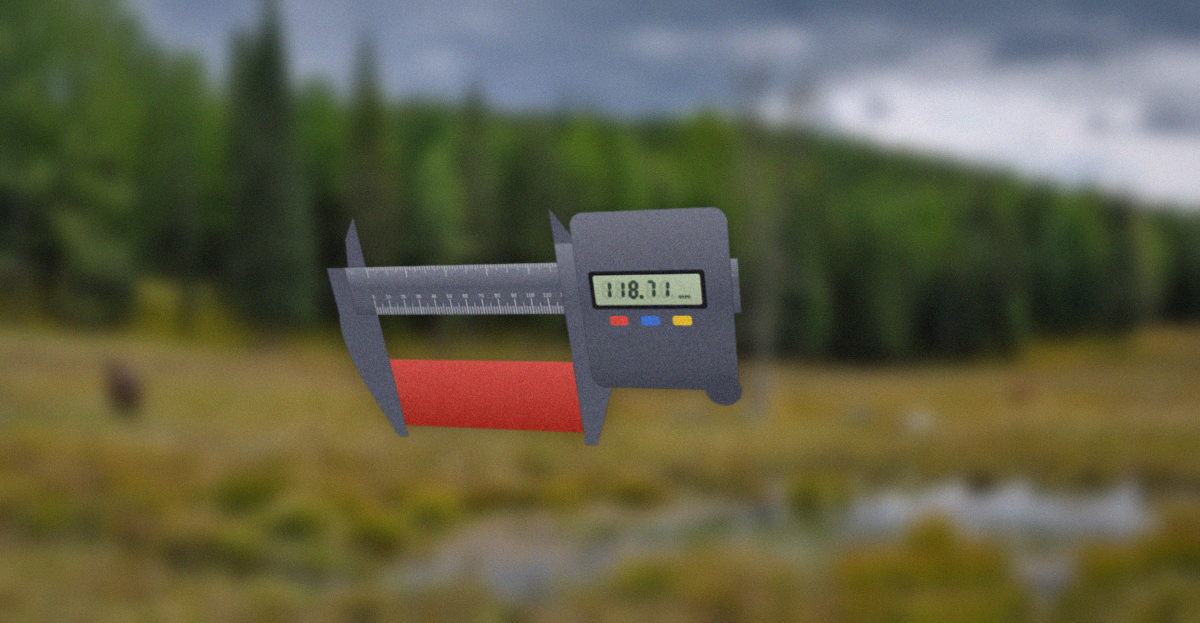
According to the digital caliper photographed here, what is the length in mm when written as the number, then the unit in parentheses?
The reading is 118.71 (mm)
